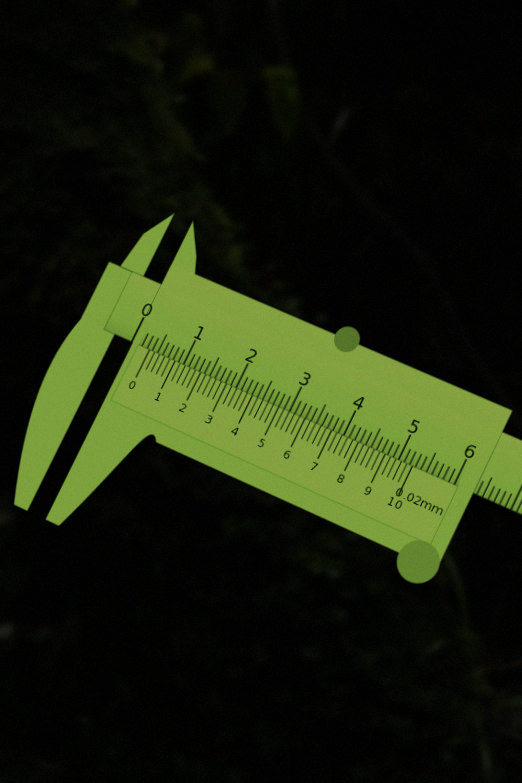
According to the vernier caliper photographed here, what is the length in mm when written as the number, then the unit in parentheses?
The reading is 3.5 (mm)
